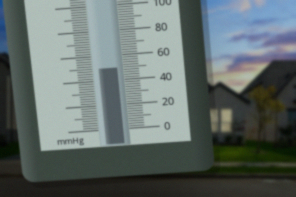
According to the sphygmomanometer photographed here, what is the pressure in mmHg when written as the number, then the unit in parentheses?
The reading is 50 (mmHg)
